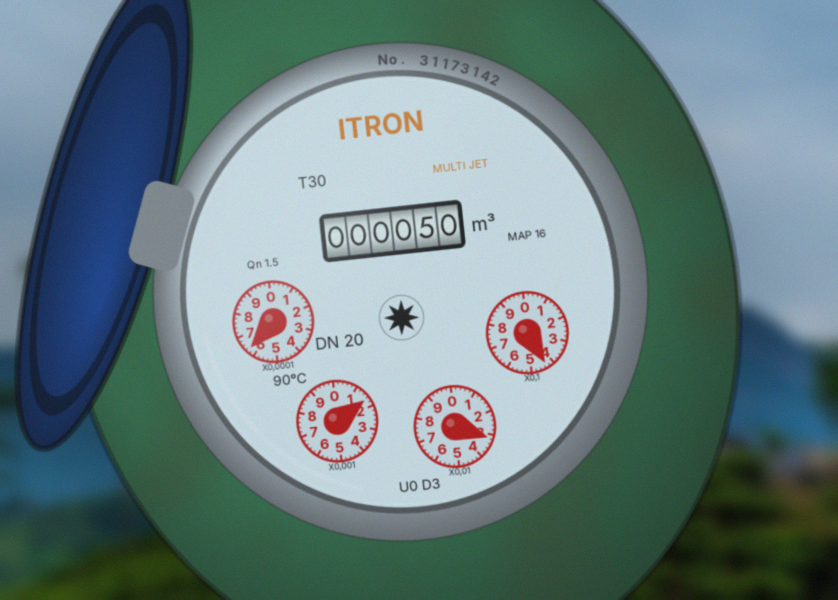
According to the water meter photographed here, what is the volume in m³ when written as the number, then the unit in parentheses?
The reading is 50.4316 (m³)
